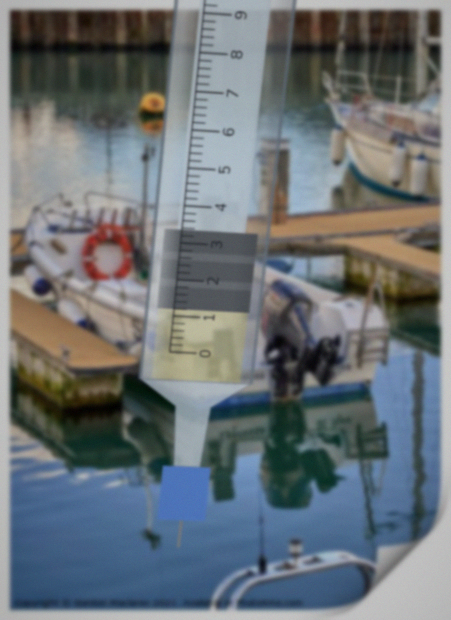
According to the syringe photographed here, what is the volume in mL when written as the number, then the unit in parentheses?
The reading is 1.2 (mL)
